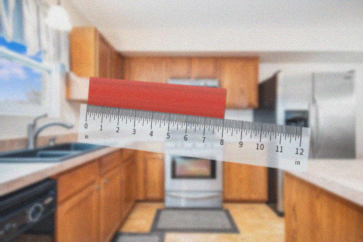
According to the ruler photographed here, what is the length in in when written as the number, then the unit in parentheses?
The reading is 8 (in)
